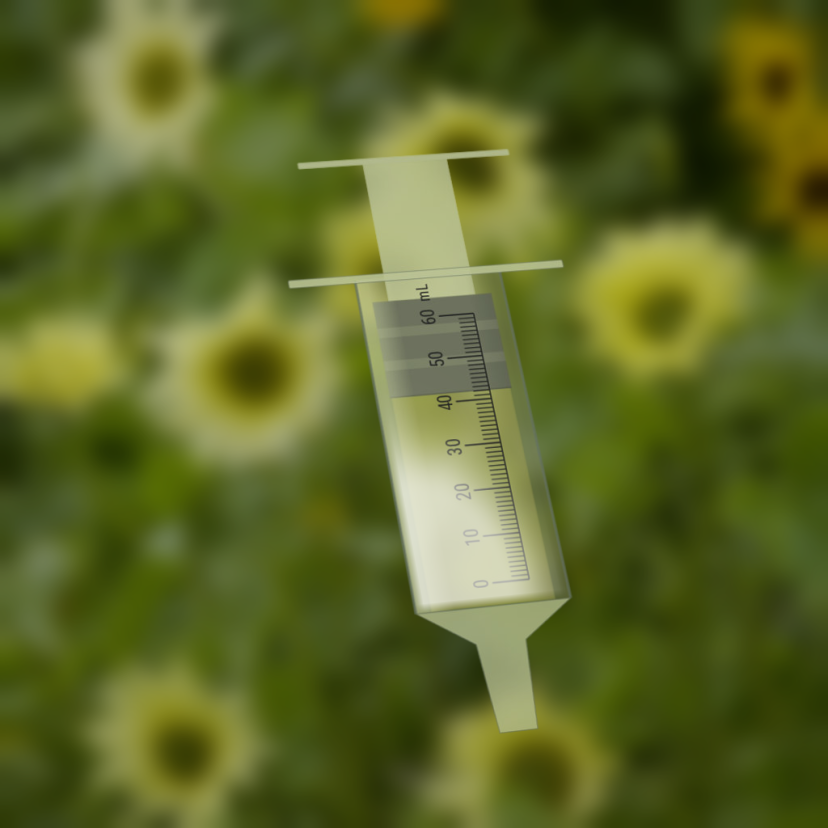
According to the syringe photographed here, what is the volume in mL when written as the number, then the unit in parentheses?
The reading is 42 (mL)
